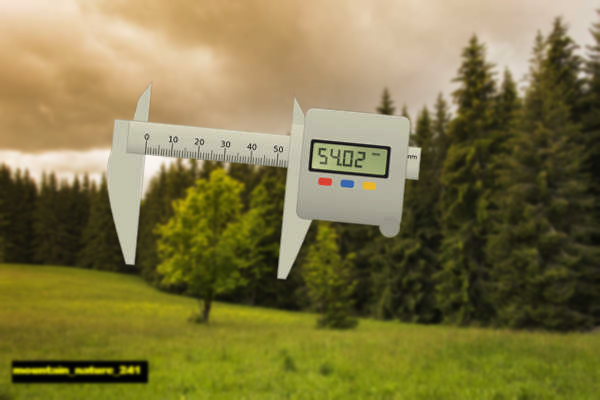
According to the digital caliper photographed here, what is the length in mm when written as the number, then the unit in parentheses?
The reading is 54.02 (mm)
